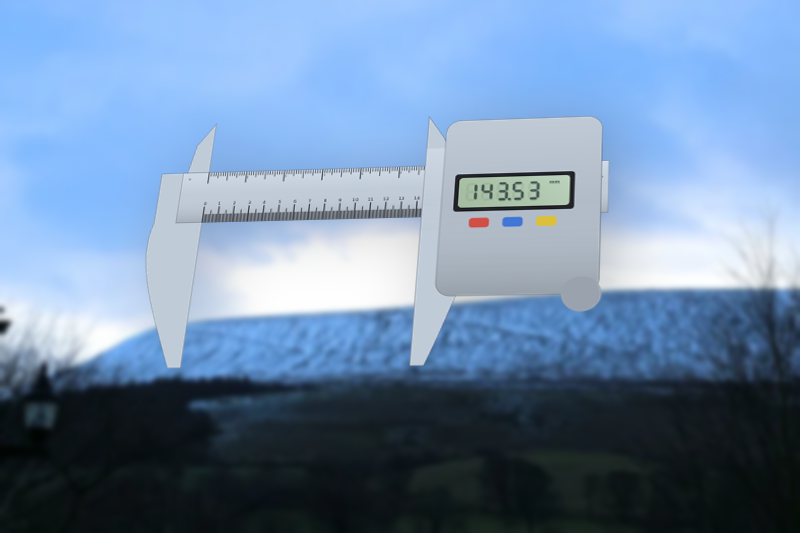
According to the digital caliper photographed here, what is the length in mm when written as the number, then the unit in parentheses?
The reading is 143.53 (mm)
